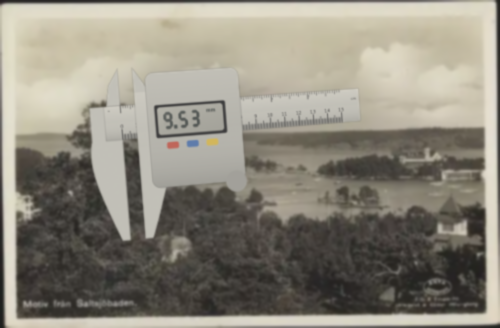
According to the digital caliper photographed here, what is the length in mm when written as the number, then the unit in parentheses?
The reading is 9.53 (mm)
